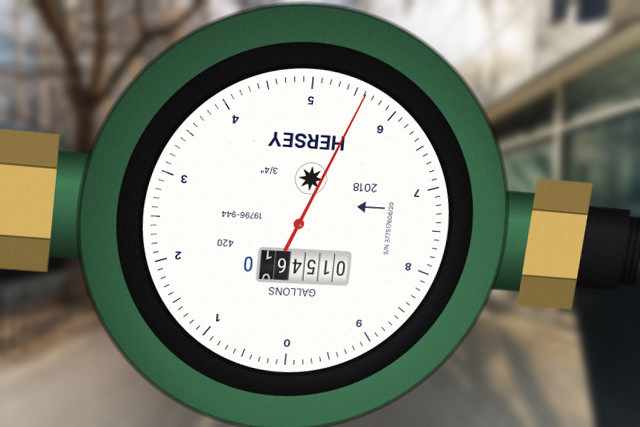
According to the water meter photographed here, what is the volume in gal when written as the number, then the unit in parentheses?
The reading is 154605.6 (gal)
